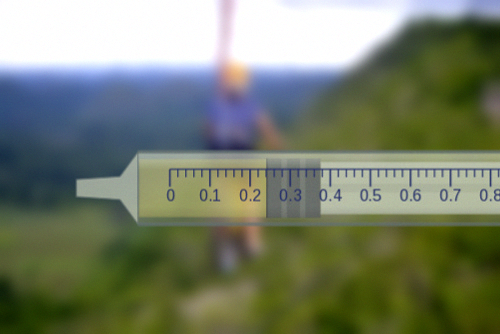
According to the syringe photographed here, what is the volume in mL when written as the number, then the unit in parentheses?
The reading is 0.24 (mL)
